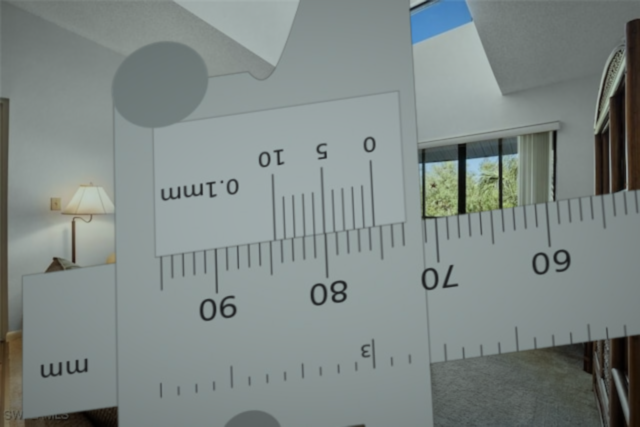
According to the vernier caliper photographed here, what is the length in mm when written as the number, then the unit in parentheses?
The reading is 75.6 (mm)
